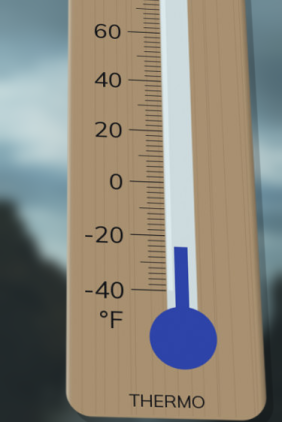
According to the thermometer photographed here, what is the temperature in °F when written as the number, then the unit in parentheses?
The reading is -24 (°F)
